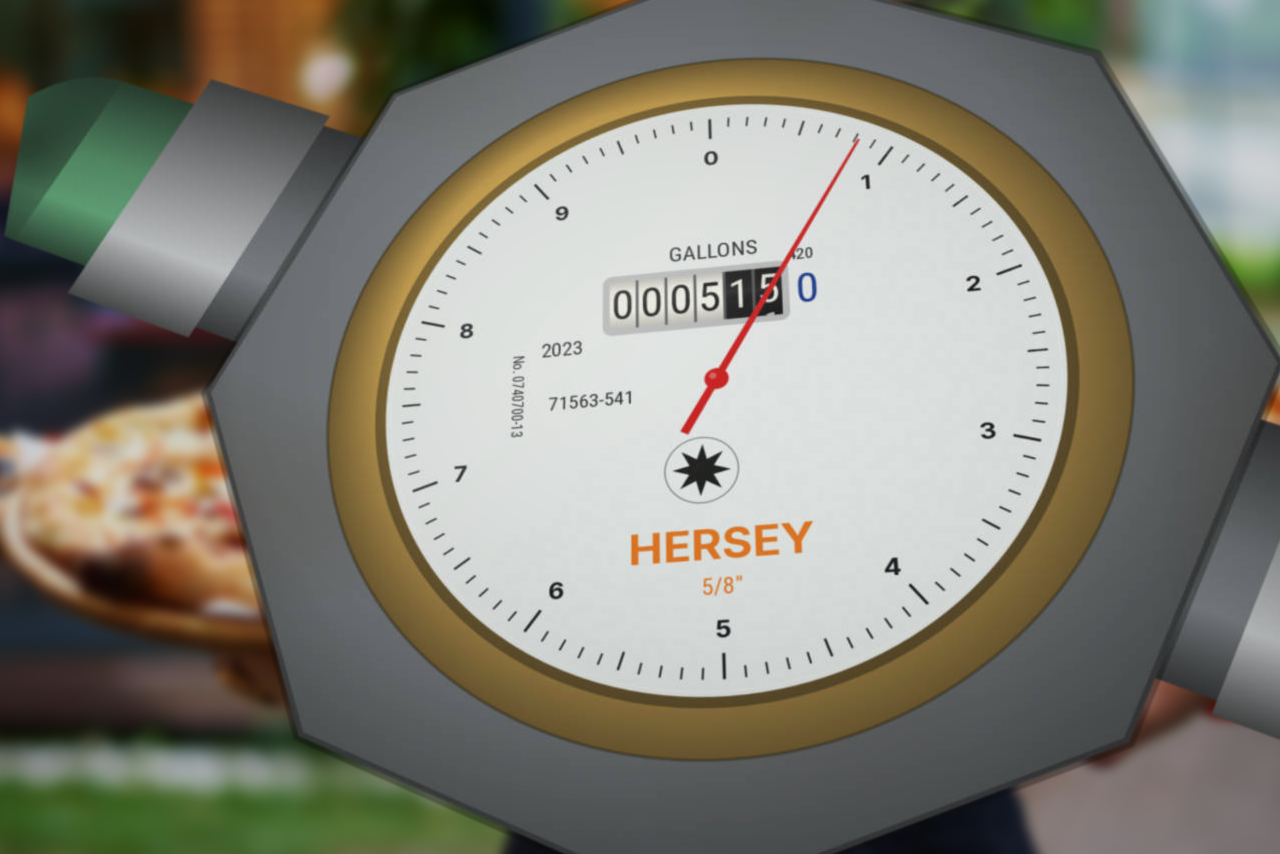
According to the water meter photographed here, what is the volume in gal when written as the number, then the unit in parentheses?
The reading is 5150.8 (gal)
